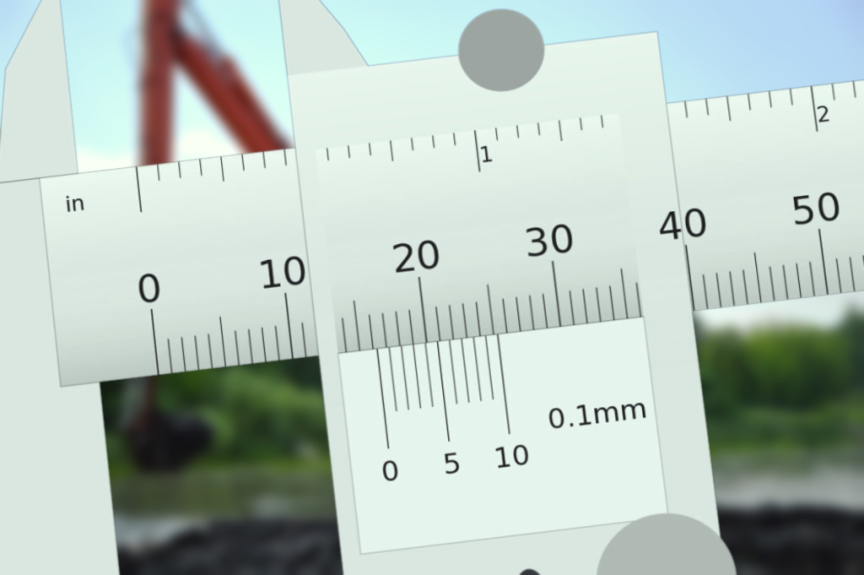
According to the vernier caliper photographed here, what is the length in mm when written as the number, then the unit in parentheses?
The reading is 16.3 (mm)
